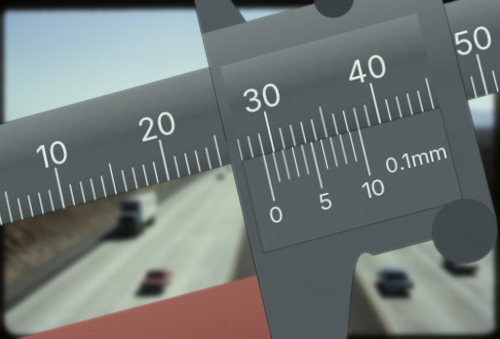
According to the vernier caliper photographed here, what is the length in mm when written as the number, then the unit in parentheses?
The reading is 29.0 (mm)
